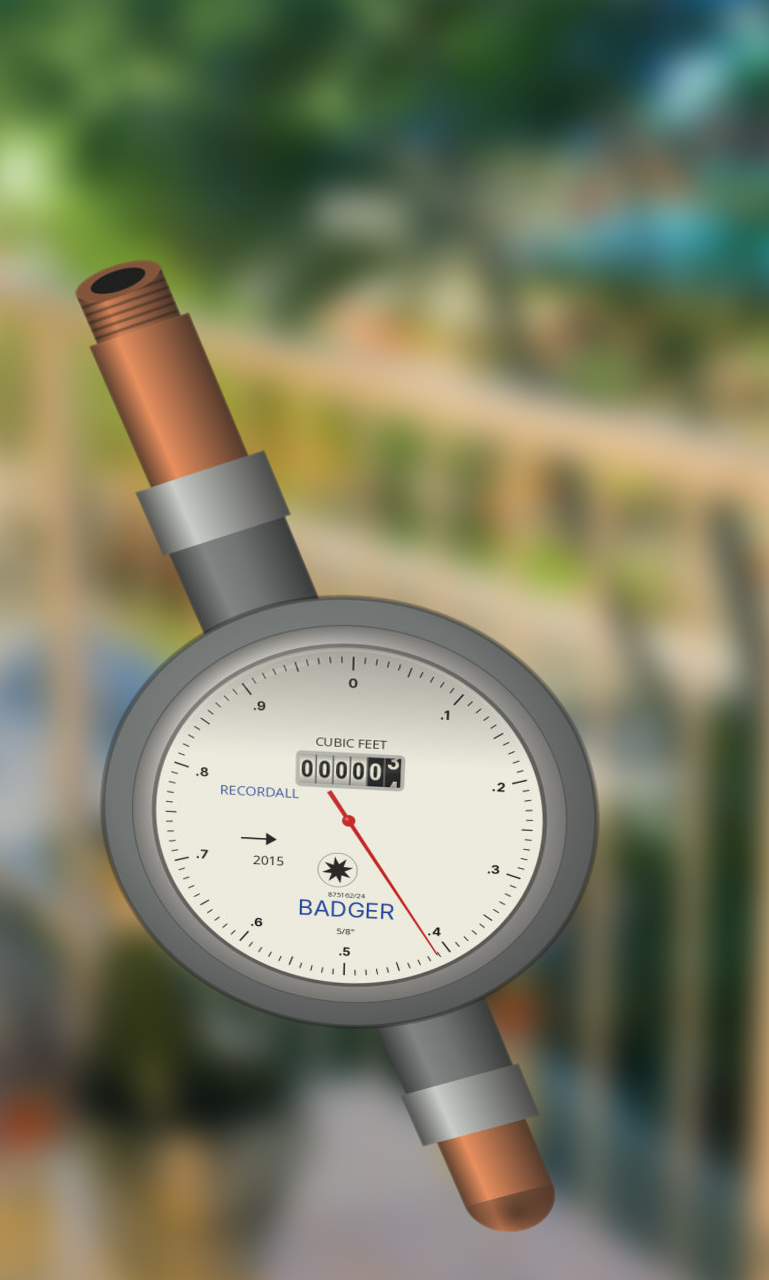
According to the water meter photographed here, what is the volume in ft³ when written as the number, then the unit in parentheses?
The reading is 3.41 (ft³)
